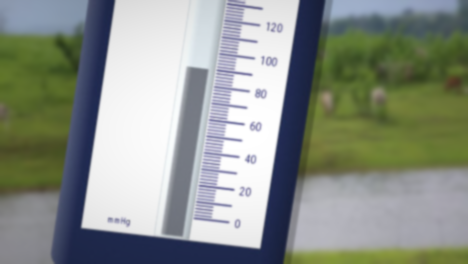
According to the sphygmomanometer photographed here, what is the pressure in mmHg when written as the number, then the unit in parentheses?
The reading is 90 (mmHg)
